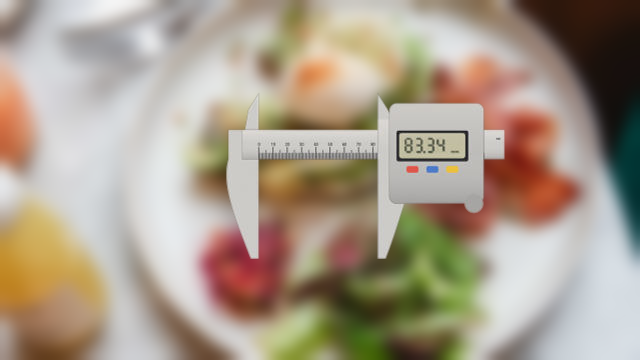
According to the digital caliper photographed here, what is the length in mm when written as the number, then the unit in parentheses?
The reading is 83.34 (mm)
